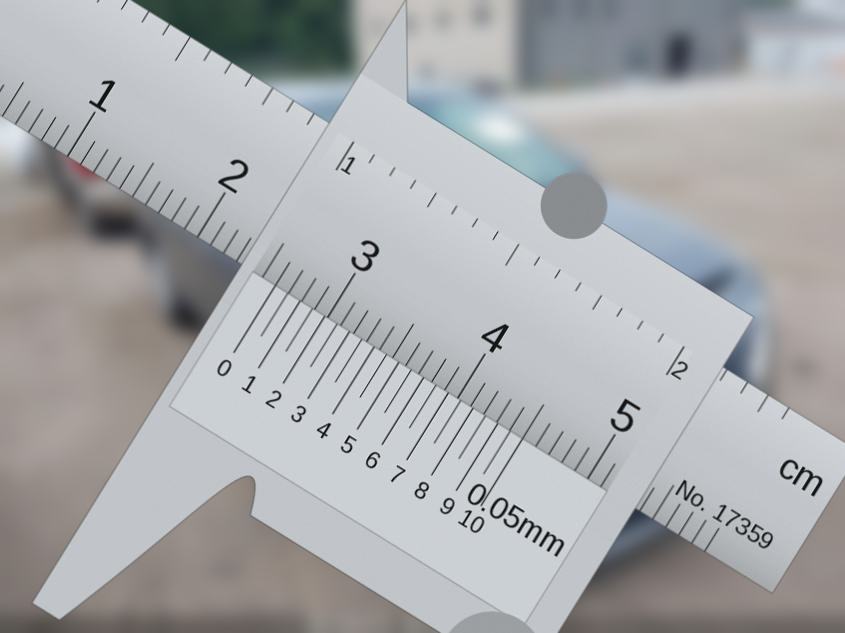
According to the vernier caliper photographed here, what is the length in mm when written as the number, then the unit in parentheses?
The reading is 26.0 (mm)
